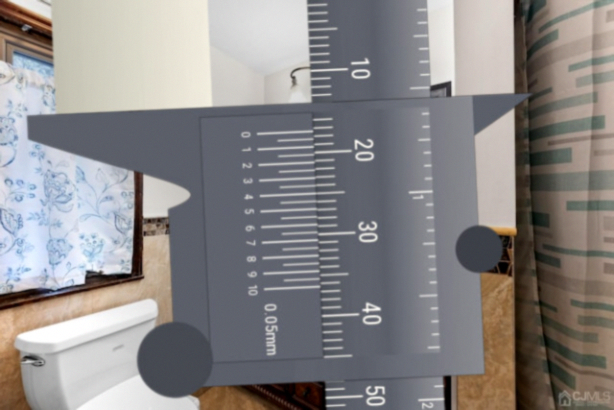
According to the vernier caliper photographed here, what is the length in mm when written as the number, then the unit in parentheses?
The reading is 17.4 (mm)
